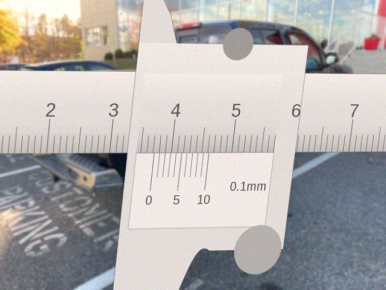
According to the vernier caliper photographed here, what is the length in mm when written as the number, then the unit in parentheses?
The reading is 37.2 (mm)
